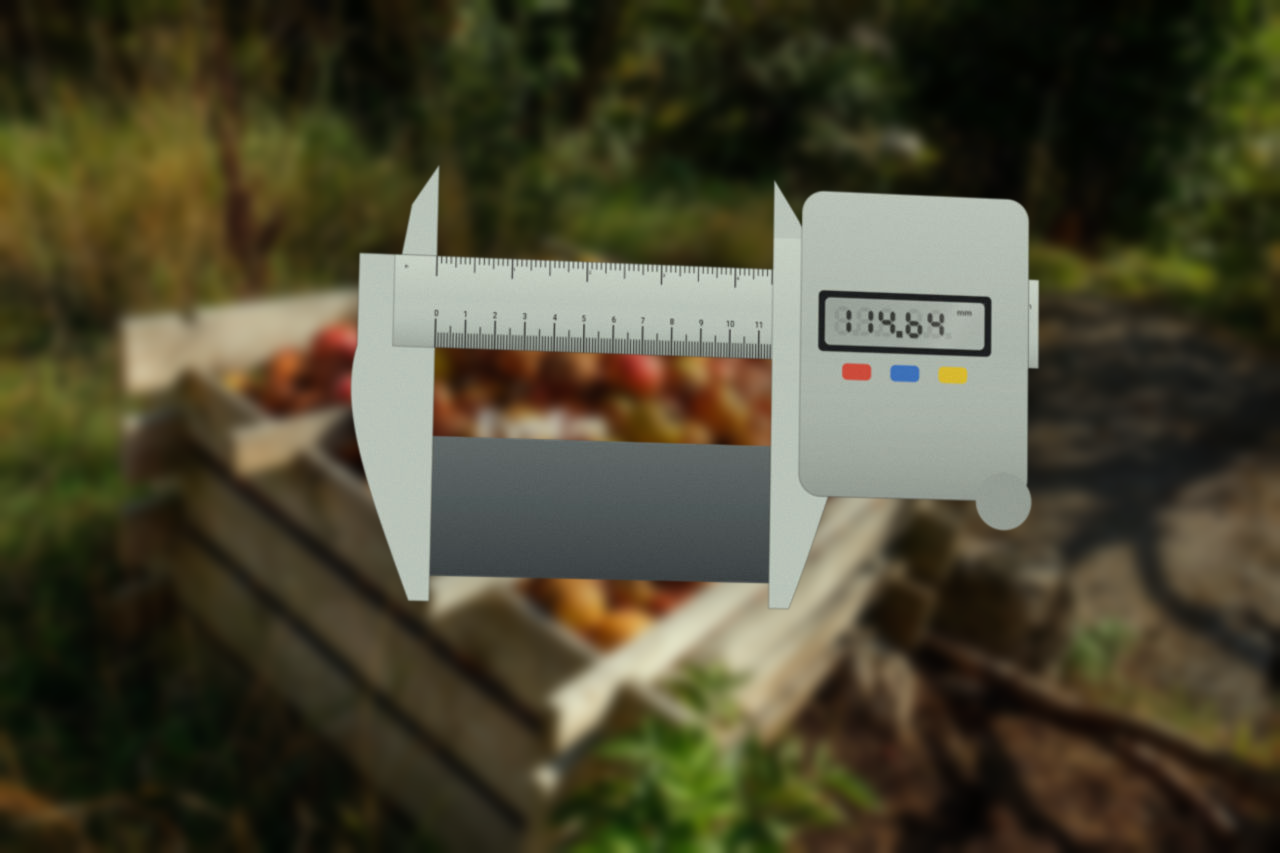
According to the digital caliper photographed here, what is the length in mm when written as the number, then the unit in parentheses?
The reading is 114.64 (mm)
